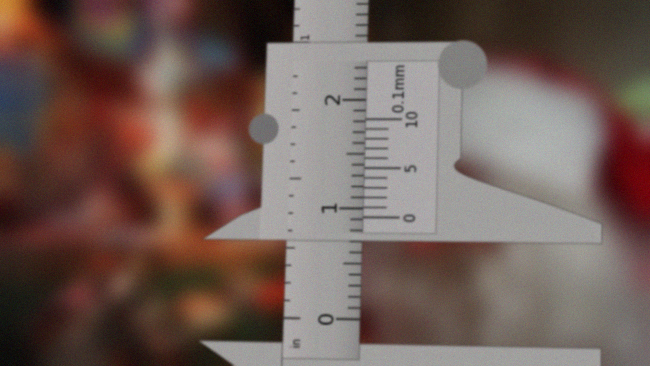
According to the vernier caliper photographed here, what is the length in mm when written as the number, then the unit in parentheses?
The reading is 9.2 (mm)
